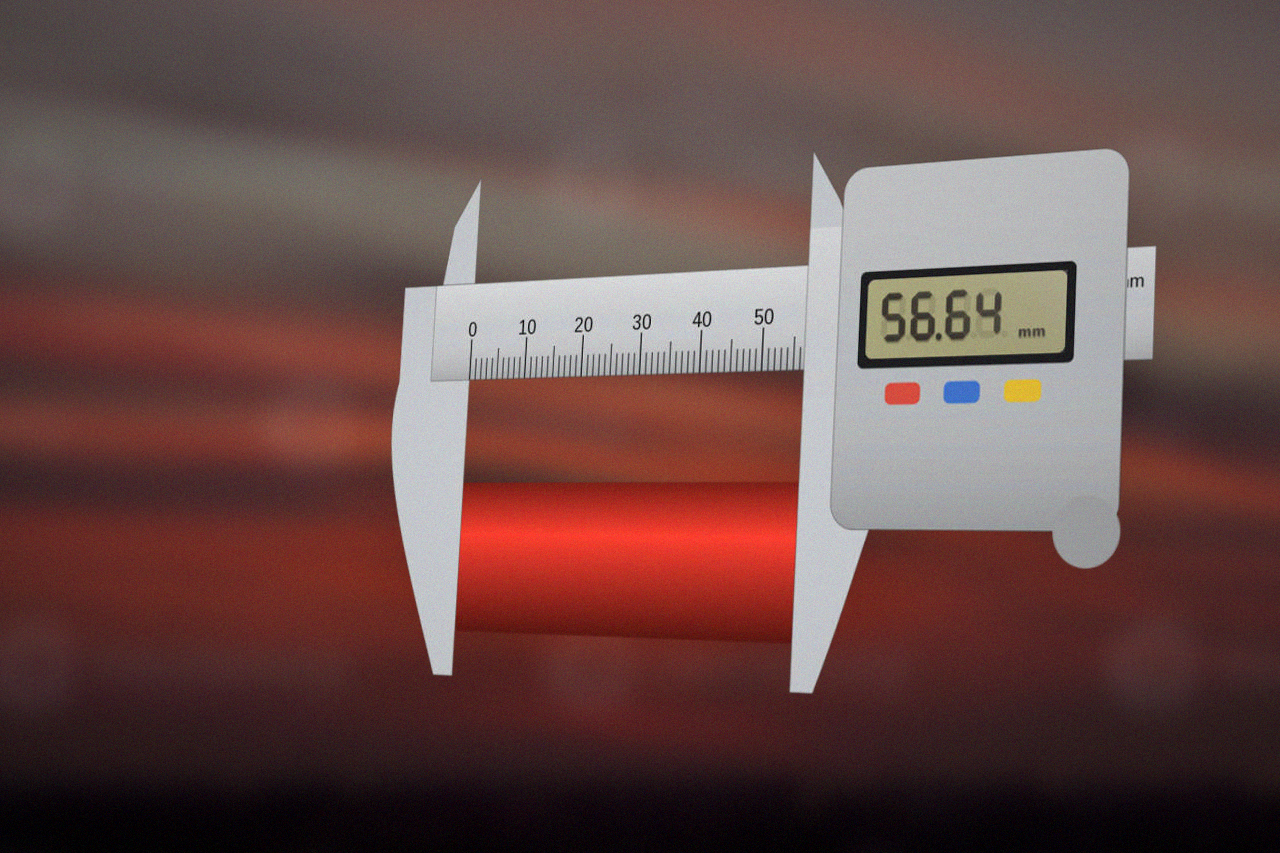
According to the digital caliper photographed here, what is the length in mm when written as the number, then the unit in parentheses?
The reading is 56.64 (mm)
